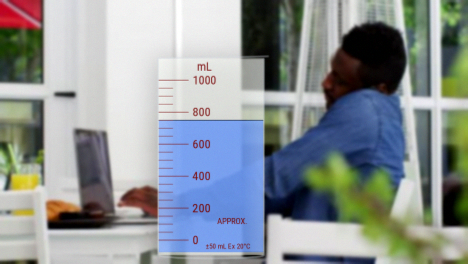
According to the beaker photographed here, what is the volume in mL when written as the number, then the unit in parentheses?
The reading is 750 (mL)
